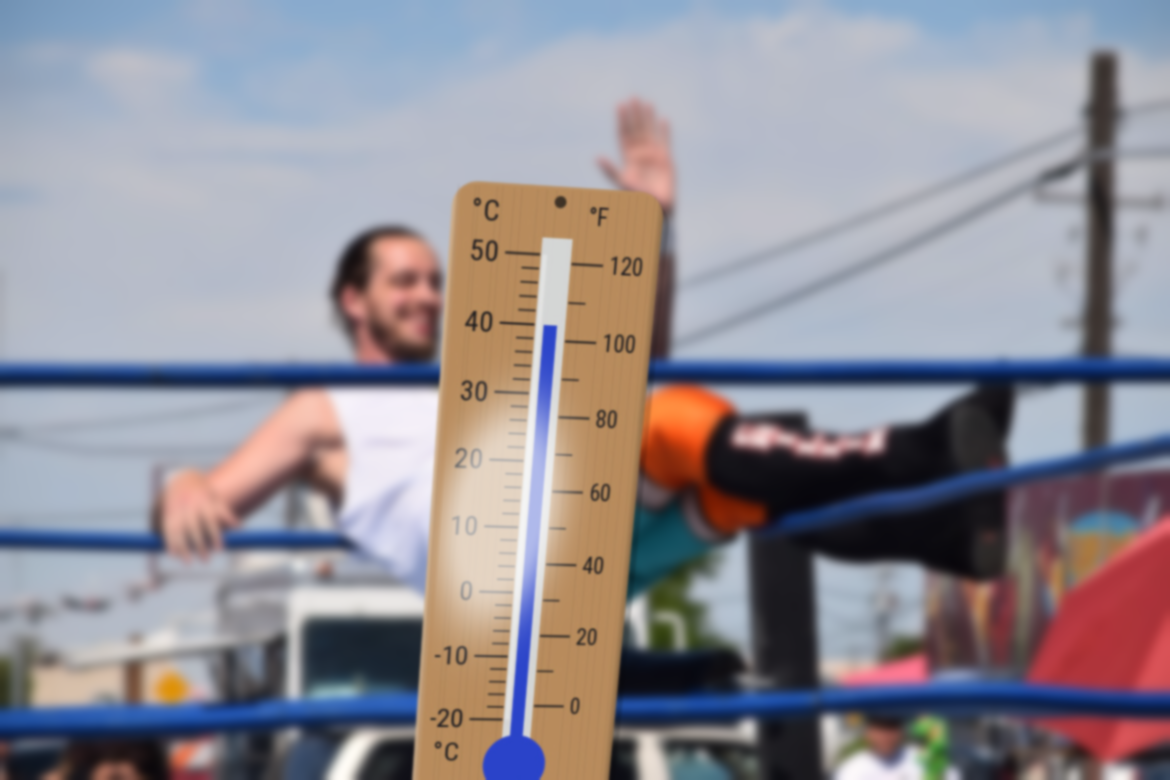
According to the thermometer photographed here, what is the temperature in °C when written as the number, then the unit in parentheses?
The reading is 40 (°C)
